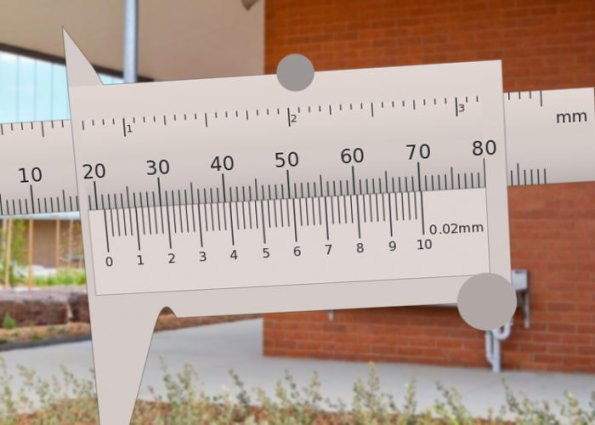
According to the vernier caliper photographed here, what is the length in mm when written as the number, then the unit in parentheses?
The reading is 21.2 (mm)
